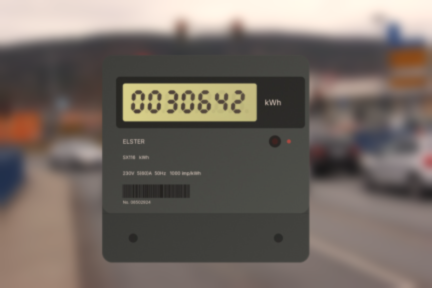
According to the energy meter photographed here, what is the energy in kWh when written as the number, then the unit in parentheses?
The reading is 30642 (kWh)
